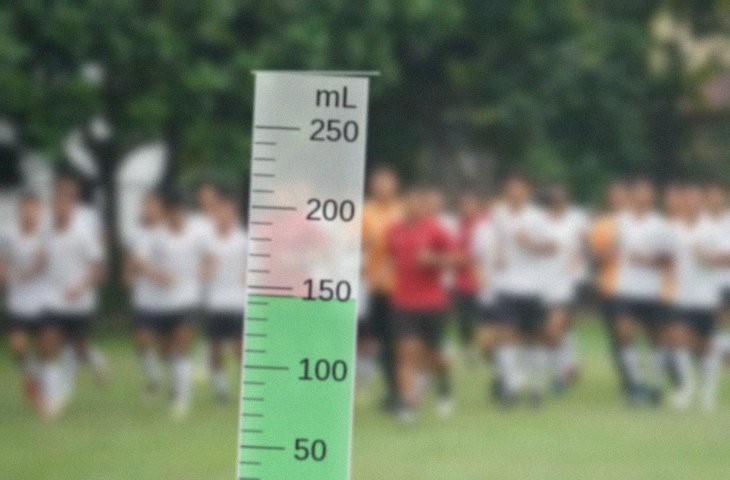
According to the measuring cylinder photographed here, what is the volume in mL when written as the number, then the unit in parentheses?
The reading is 145 (mL)
